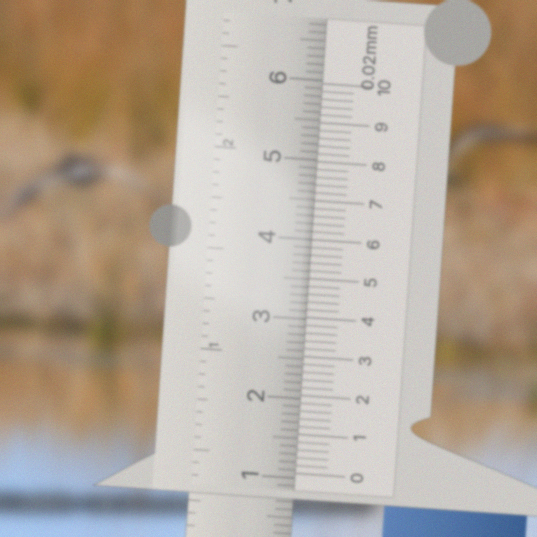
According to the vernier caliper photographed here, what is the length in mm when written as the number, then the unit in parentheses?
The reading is 10.6 (mm)
